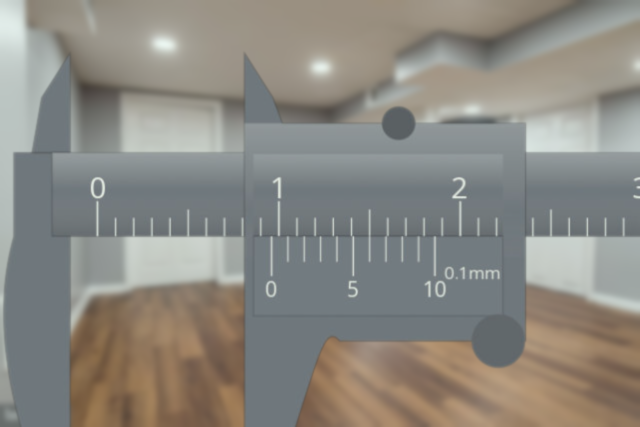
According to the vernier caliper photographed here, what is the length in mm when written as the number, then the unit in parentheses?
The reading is 9.6 (mm)
